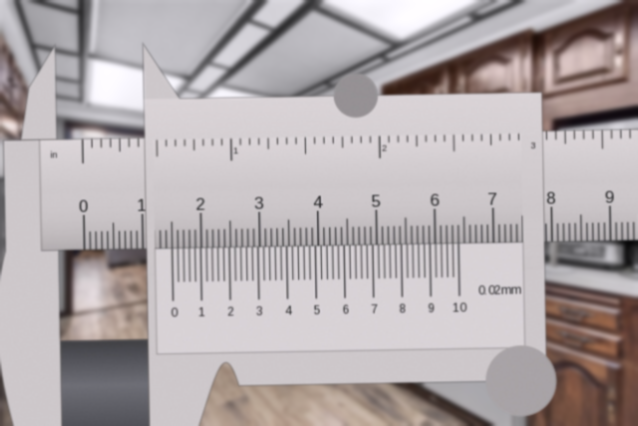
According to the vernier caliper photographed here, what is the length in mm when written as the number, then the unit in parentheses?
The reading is 15.0 (mm)
